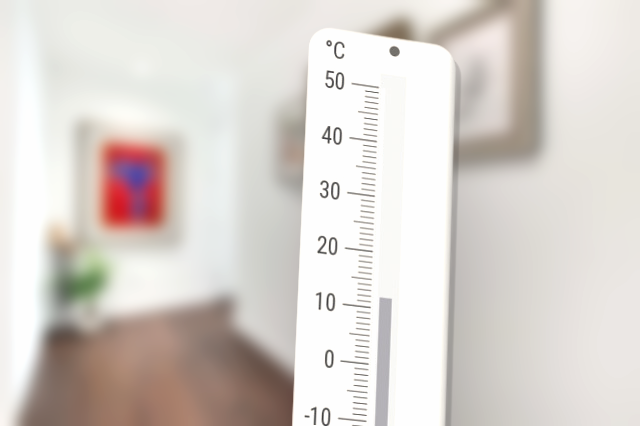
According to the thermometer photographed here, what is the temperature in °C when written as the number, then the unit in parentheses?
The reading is 12 (°C)
